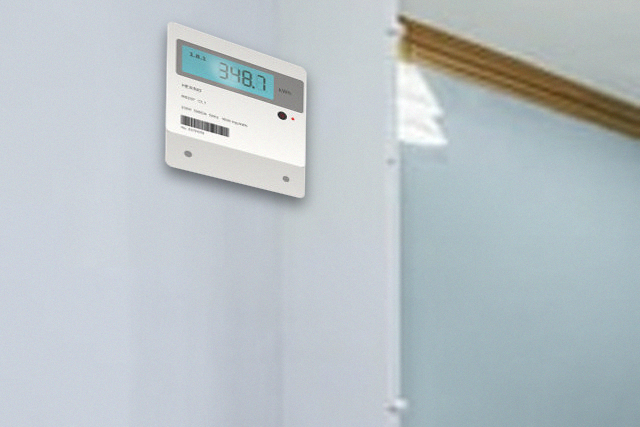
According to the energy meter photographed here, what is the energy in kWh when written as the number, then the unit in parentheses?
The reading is 348.7 (kWh)
